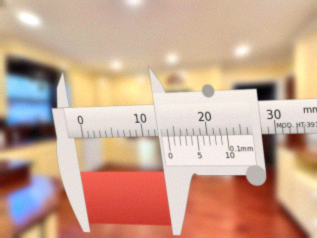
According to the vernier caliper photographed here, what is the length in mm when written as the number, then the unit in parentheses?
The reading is 14.0 (mm)
